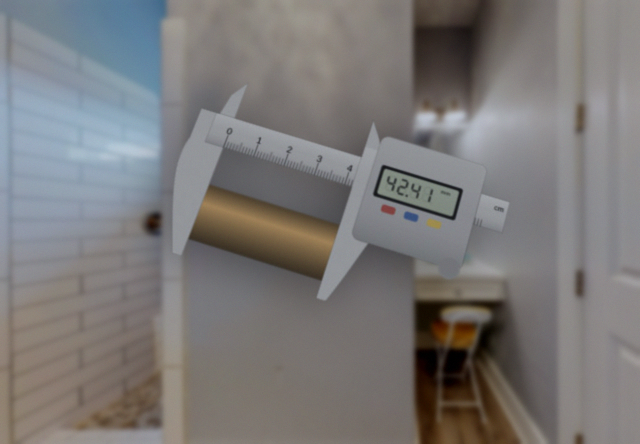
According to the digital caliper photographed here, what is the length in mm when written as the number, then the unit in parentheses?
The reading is 42.41 (mm)
